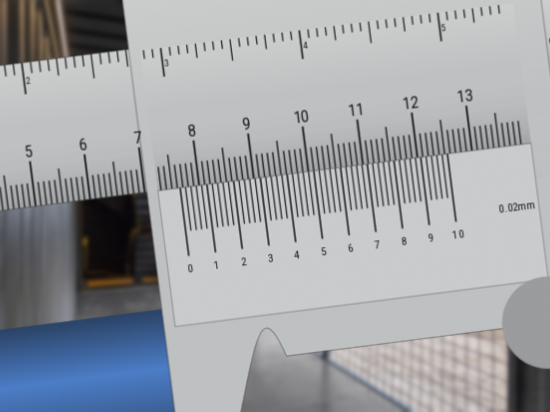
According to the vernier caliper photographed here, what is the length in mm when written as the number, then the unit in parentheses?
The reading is 76.5 (mm)
